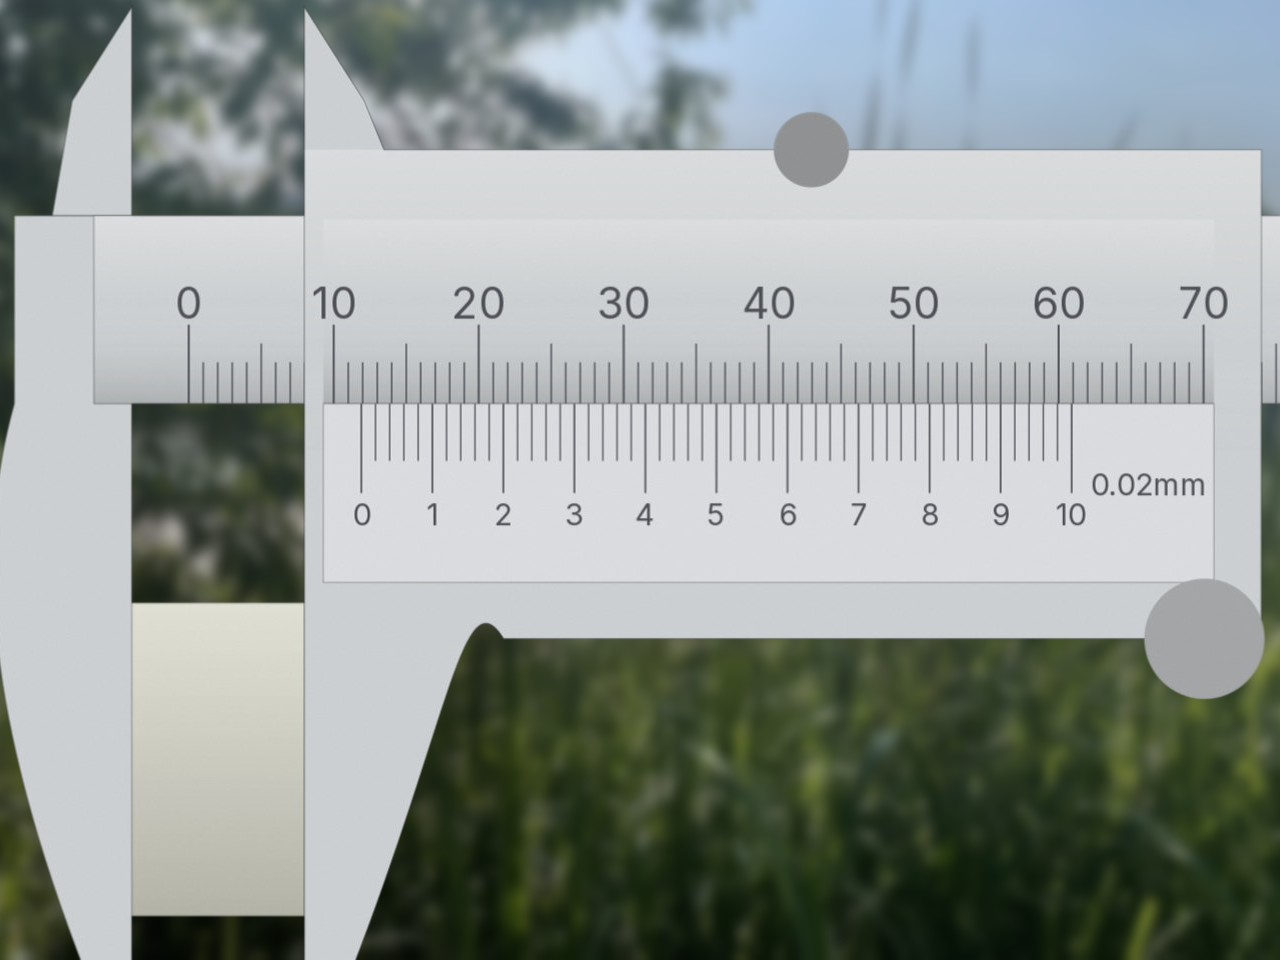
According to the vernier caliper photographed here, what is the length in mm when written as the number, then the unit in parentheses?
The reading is 11.9 (mm)
